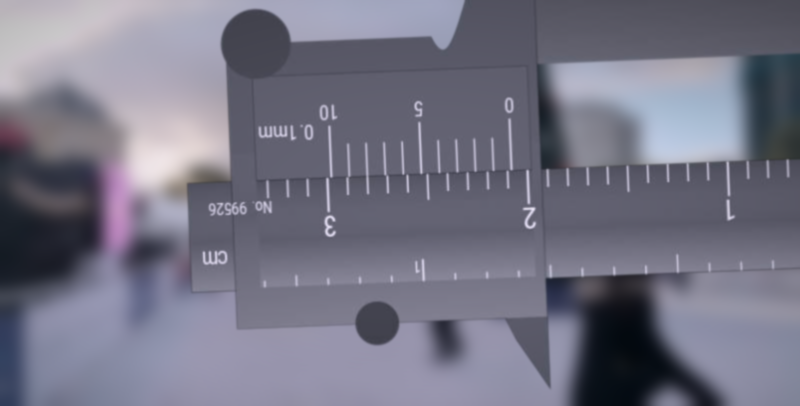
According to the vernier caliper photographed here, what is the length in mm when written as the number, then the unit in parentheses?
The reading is 20.8 (mm)
